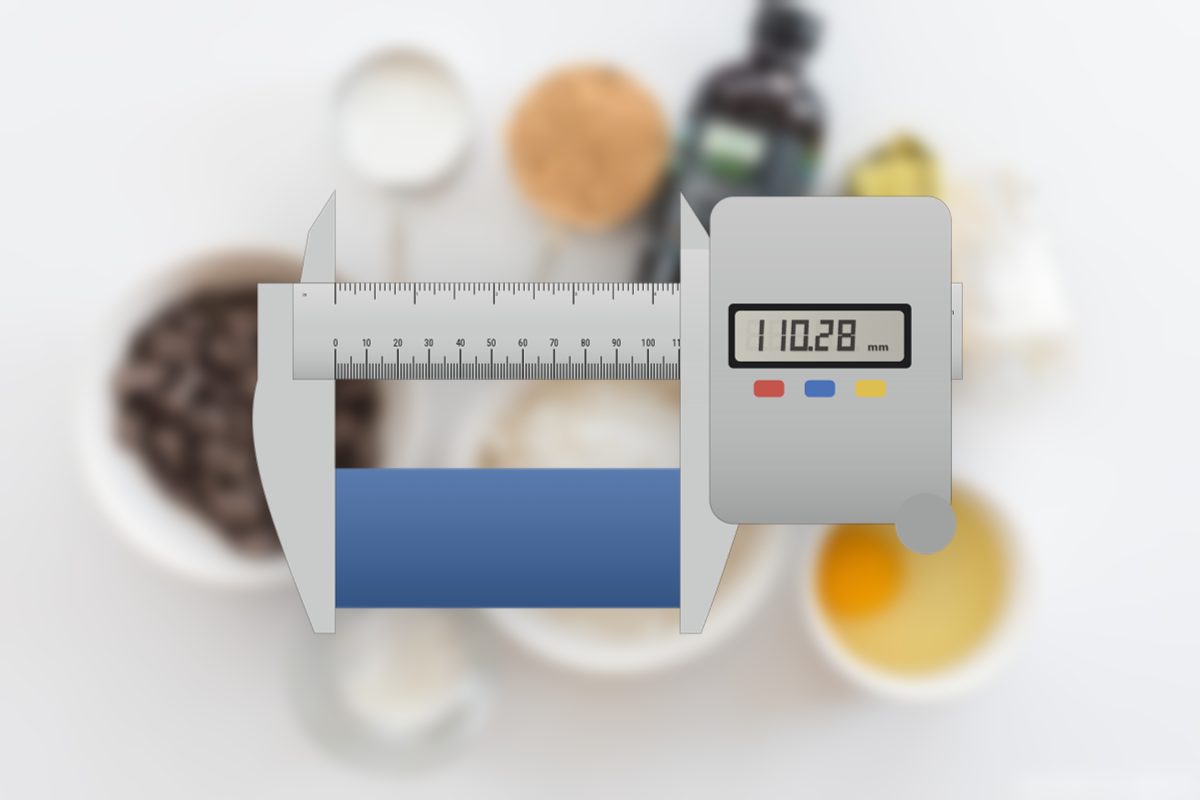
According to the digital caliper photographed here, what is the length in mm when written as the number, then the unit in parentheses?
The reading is 110.28 (mm)
